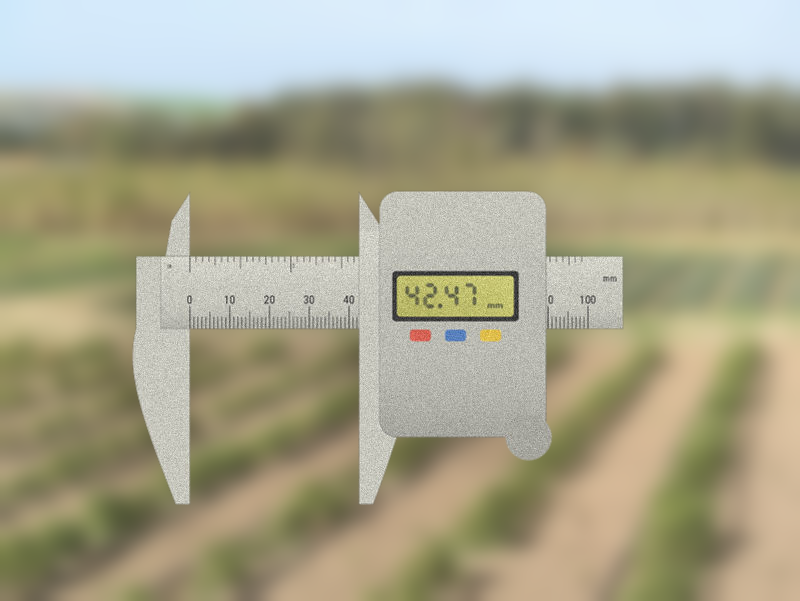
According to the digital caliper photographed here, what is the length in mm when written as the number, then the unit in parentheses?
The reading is 42.47 (mm)
